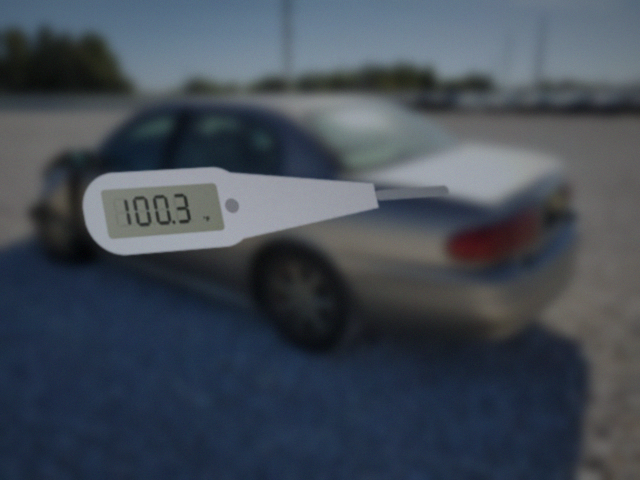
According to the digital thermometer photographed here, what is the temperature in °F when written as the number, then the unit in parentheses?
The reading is 100.3 (°F)
